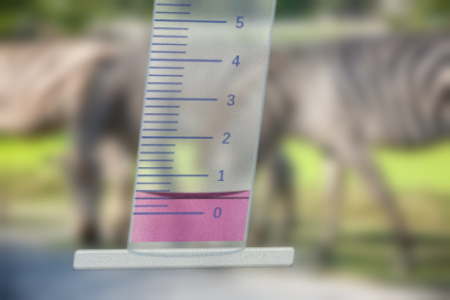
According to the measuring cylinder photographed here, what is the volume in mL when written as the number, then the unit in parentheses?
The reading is 0.4 (mL)
